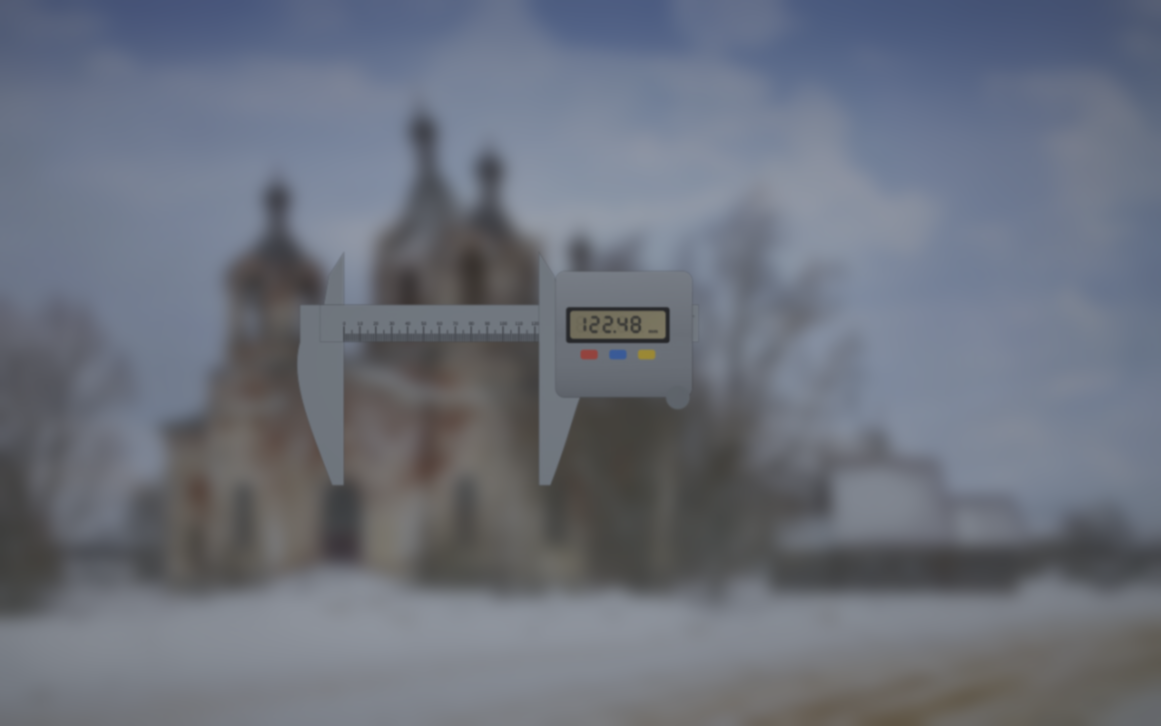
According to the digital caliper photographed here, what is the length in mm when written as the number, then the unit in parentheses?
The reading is 122.48 (mm)
